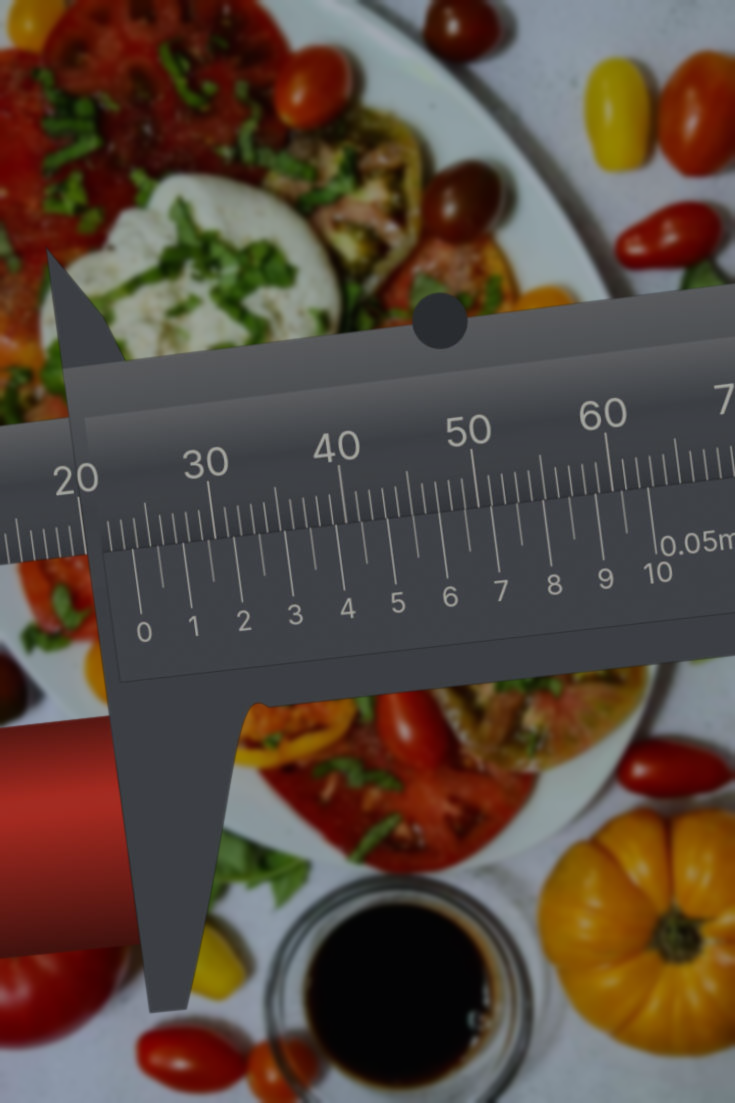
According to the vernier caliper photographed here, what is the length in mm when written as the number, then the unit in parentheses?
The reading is 23.6 (mm)
